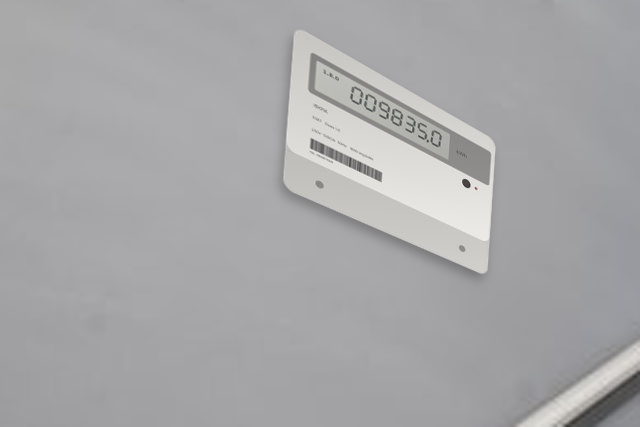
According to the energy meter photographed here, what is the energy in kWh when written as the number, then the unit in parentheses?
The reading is 9835.0 (kWh)
